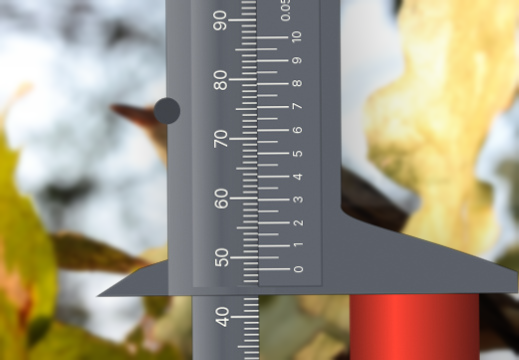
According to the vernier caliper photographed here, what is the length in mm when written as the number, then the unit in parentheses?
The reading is 48.0 (mm)
